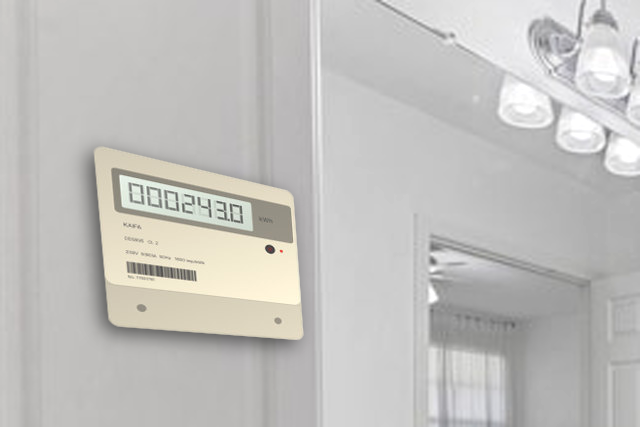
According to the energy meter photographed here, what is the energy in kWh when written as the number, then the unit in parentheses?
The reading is 243.0 (kWh)
